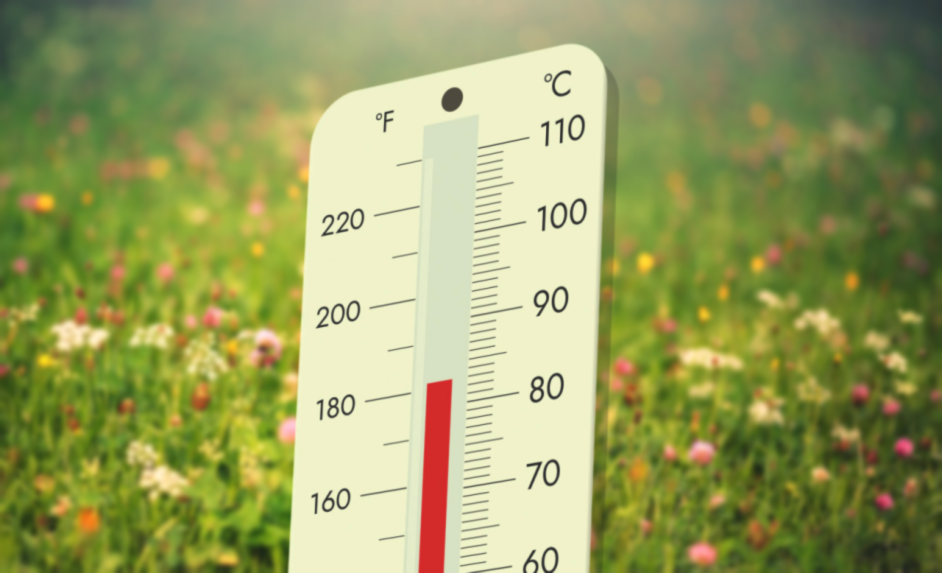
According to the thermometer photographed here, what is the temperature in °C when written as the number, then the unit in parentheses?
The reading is 83 (°C)
